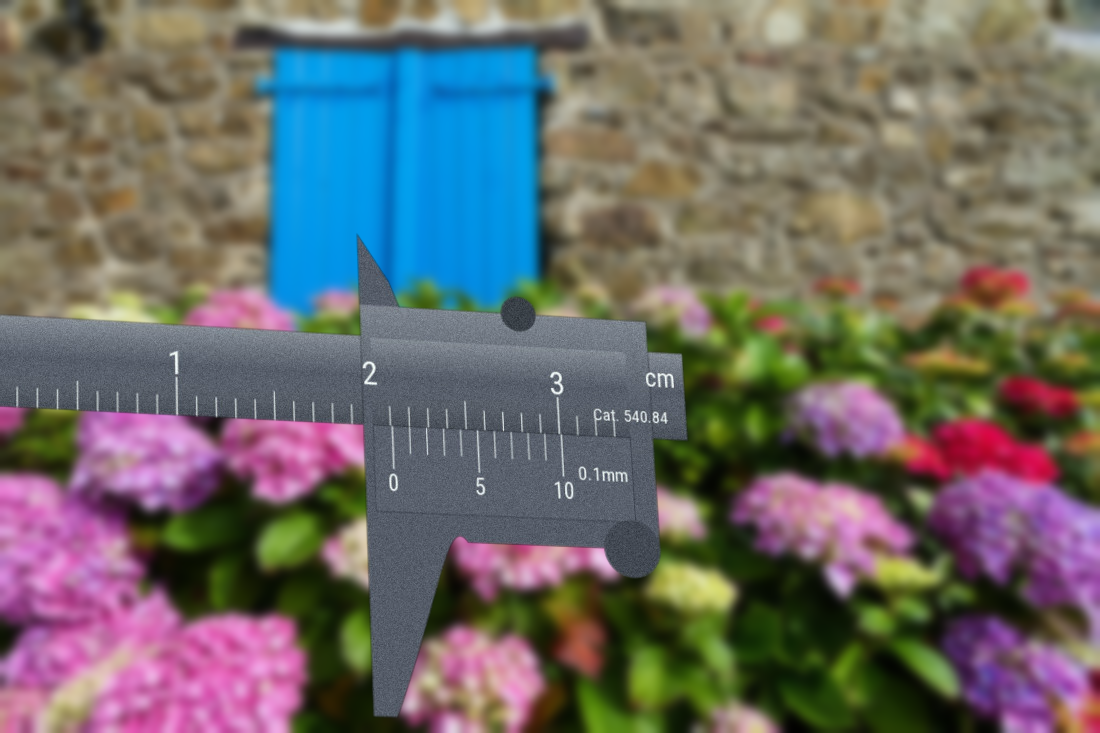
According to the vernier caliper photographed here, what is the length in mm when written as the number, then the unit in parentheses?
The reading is 21.1 (mm)
